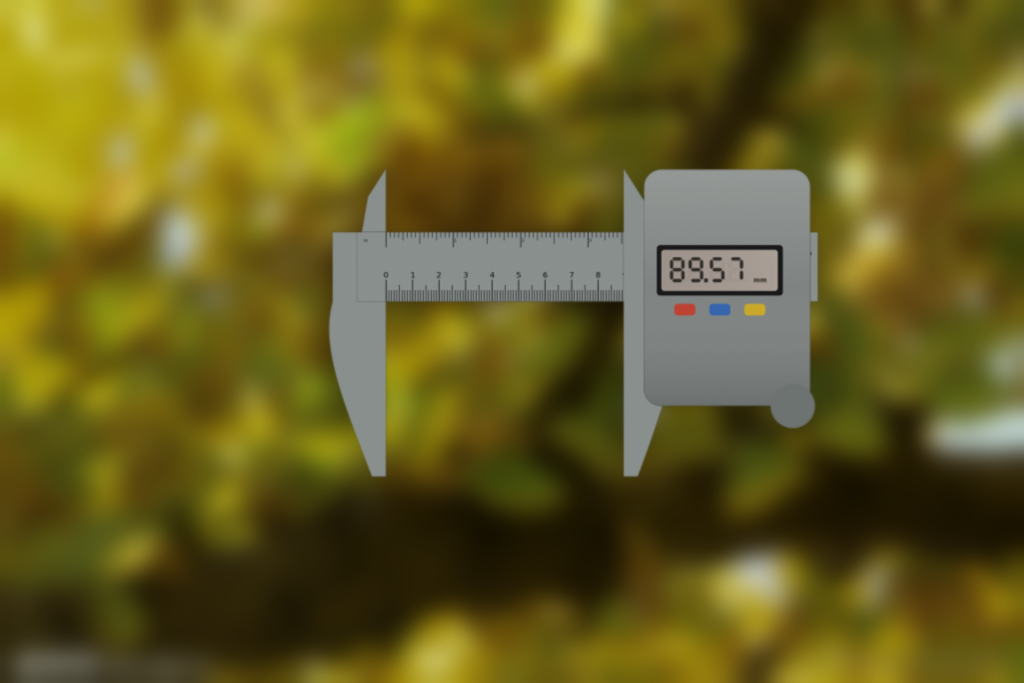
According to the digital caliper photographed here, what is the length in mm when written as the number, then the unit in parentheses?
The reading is 89.57 (mm)
